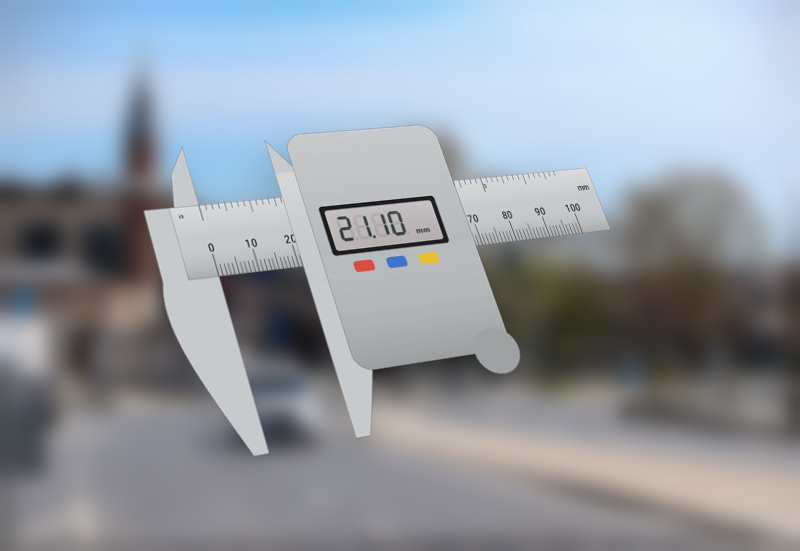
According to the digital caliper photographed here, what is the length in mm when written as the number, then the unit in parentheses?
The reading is 21.10 (mm)
